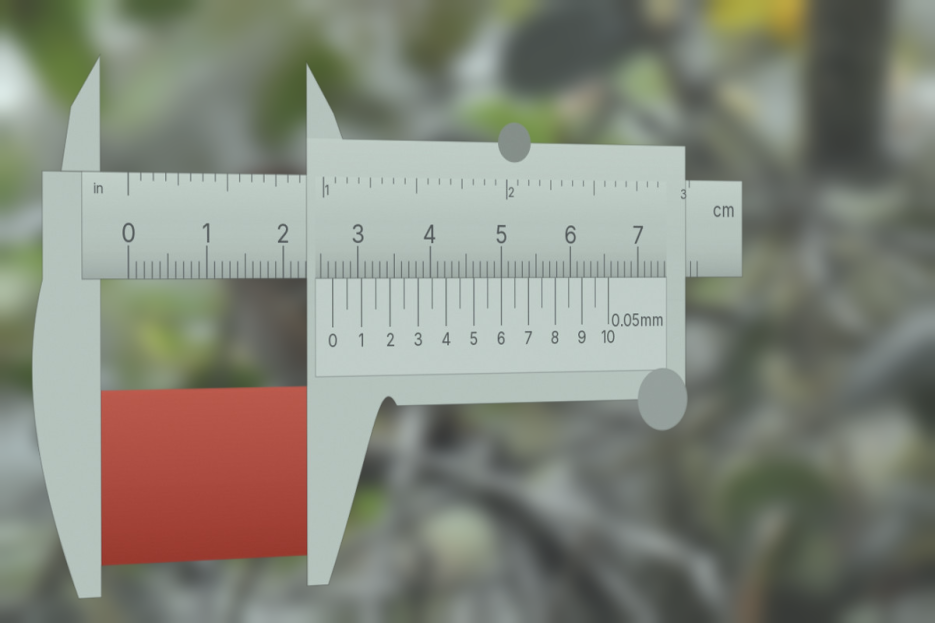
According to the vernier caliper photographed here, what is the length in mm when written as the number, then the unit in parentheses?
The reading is 26.6 (mm)
